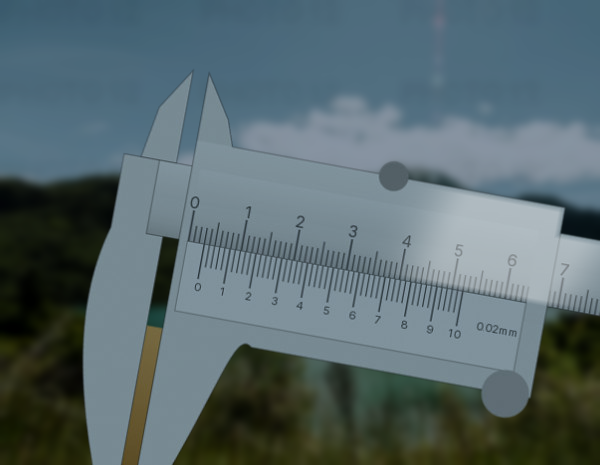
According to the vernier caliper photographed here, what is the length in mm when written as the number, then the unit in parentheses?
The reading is 3.0 (mm)
